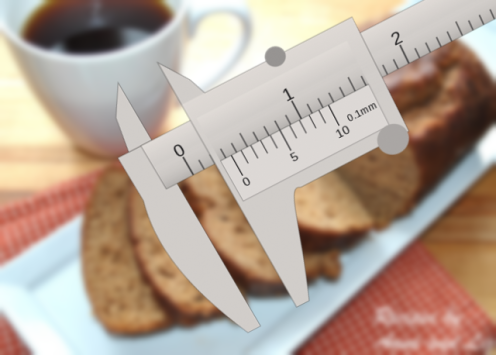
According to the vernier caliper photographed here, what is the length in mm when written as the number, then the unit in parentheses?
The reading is 3.5 (mm)
